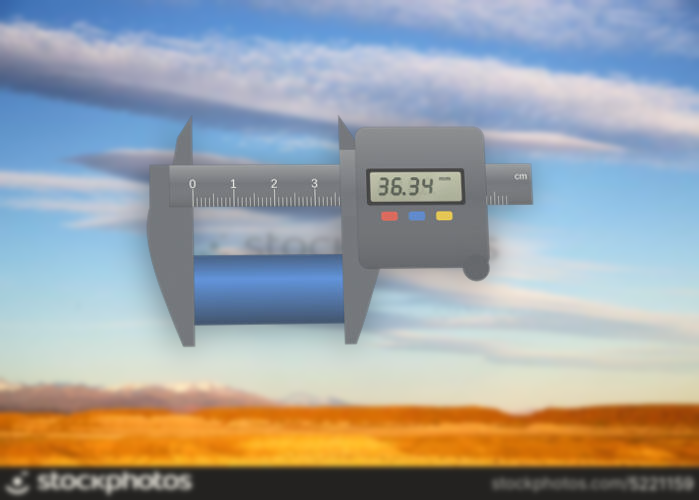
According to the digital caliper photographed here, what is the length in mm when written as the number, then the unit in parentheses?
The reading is 36.34 (mm)
